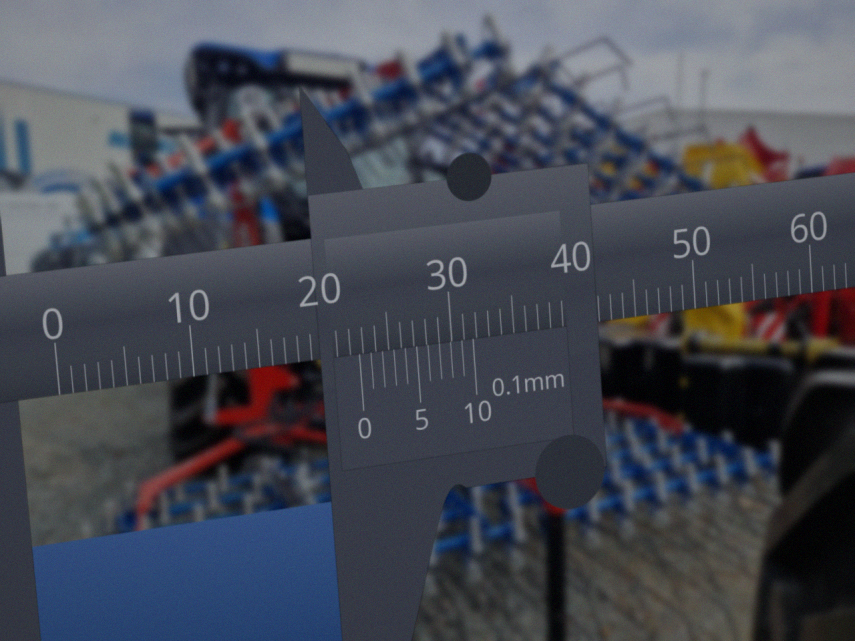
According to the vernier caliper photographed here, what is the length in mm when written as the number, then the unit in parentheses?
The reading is 22.7 (mm)
